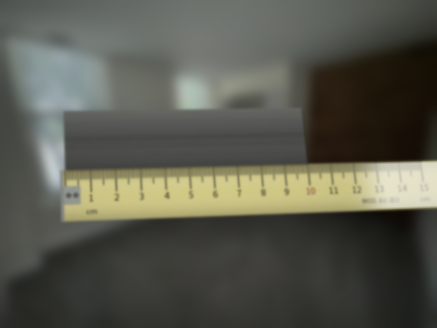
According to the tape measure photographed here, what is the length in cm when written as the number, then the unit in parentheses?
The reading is 10 (cm)
